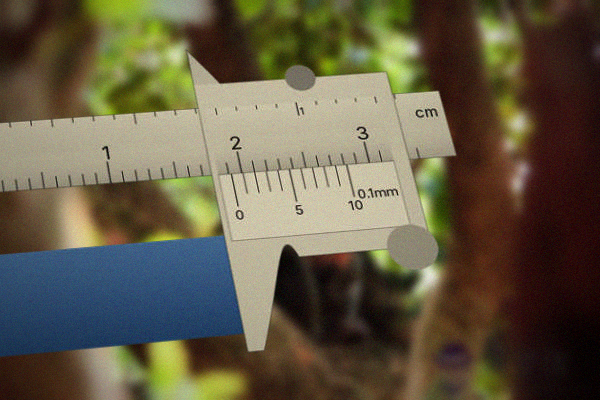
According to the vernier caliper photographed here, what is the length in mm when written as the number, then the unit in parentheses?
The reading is 19.2 (mm)
